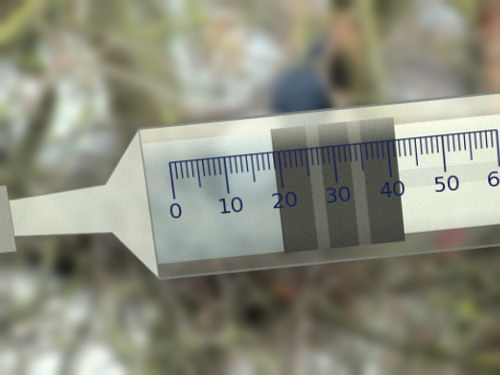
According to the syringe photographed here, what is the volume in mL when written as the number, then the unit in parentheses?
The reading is 19 (mL)
